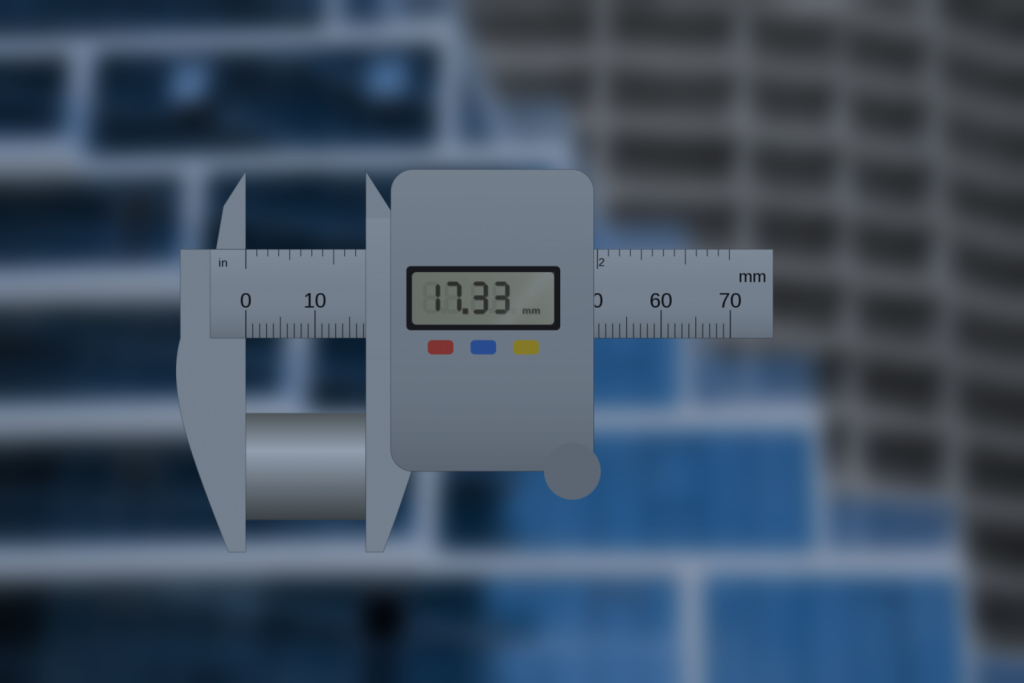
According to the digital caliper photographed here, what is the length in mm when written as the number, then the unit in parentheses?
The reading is 17.33 (mm)
